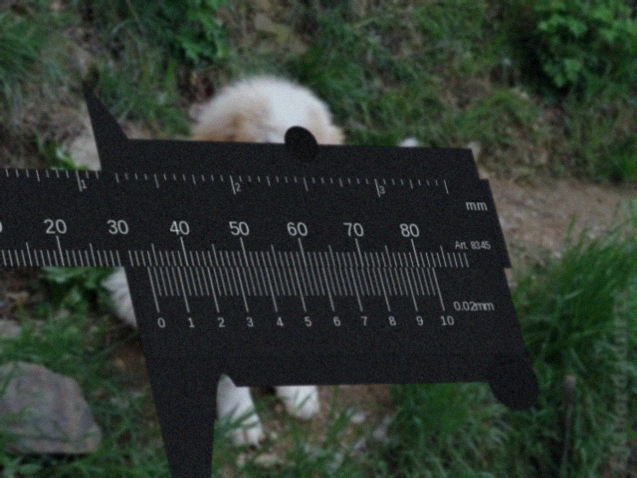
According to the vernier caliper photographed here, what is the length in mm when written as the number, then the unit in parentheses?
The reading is 33.5 (mm)
